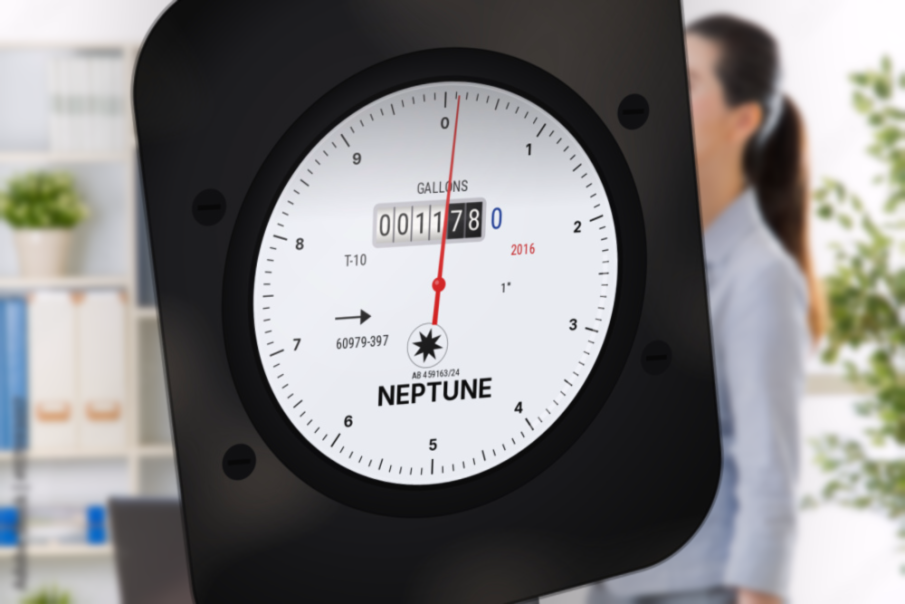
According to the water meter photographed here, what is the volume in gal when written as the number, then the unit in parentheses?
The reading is 11780.1 (gal)
